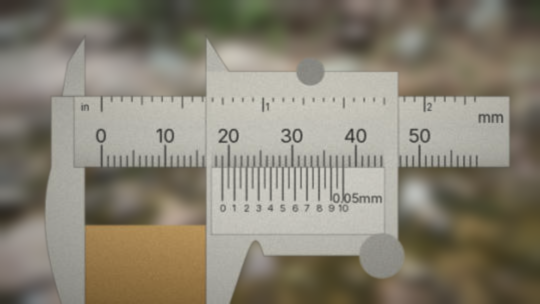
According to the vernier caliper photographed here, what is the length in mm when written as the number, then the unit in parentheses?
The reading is 19.0 (mm)
